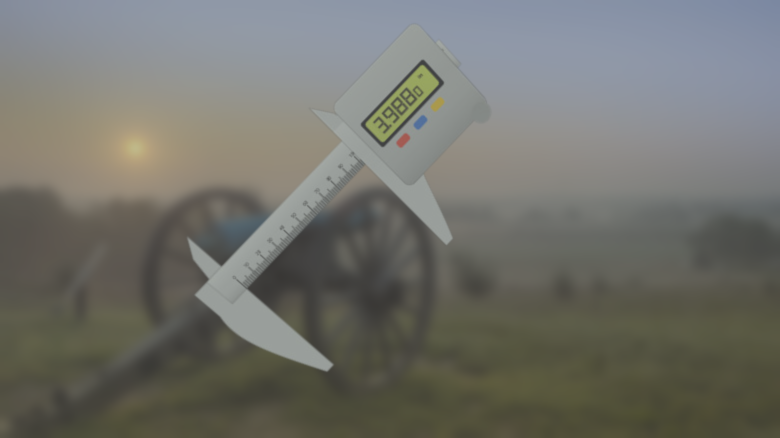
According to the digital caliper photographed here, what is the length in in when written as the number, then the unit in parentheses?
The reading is 3.9880 (in)
